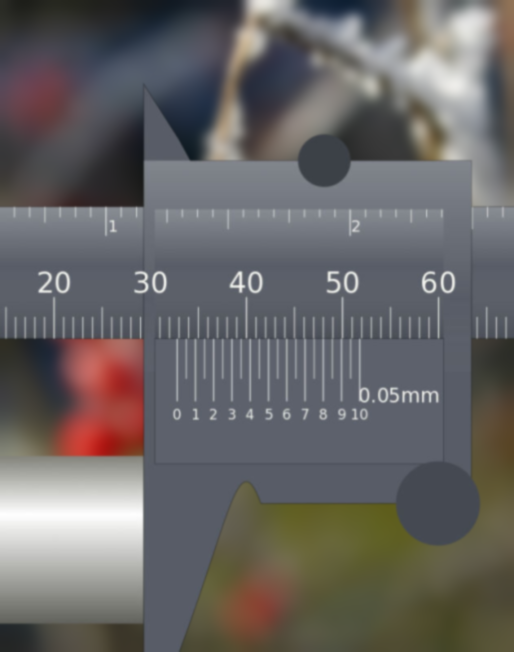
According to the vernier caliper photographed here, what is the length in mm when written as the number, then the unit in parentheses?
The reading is 32.8 (mm)
